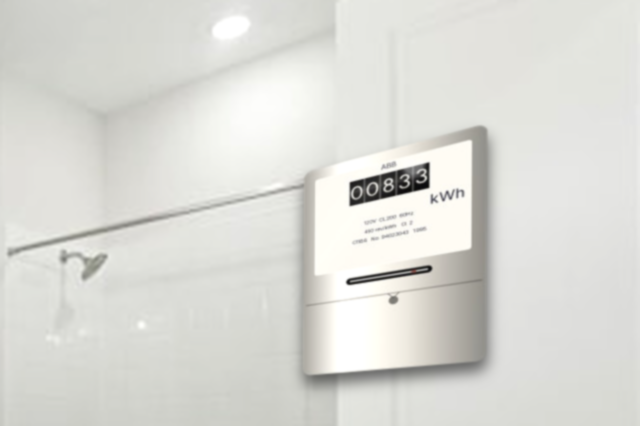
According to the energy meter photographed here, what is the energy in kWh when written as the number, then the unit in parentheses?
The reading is 833 (kWh)
